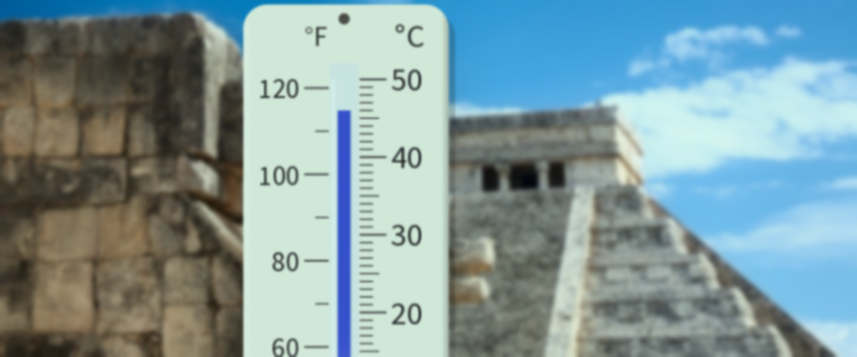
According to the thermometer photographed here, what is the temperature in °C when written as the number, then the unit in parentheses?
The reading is 46 (°C)
